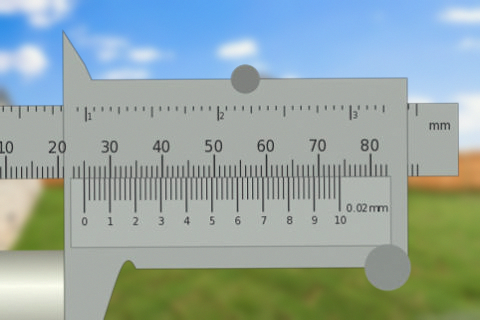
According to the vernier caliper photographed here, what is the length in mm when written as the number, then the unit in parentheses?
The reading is 25.0 (mm)
